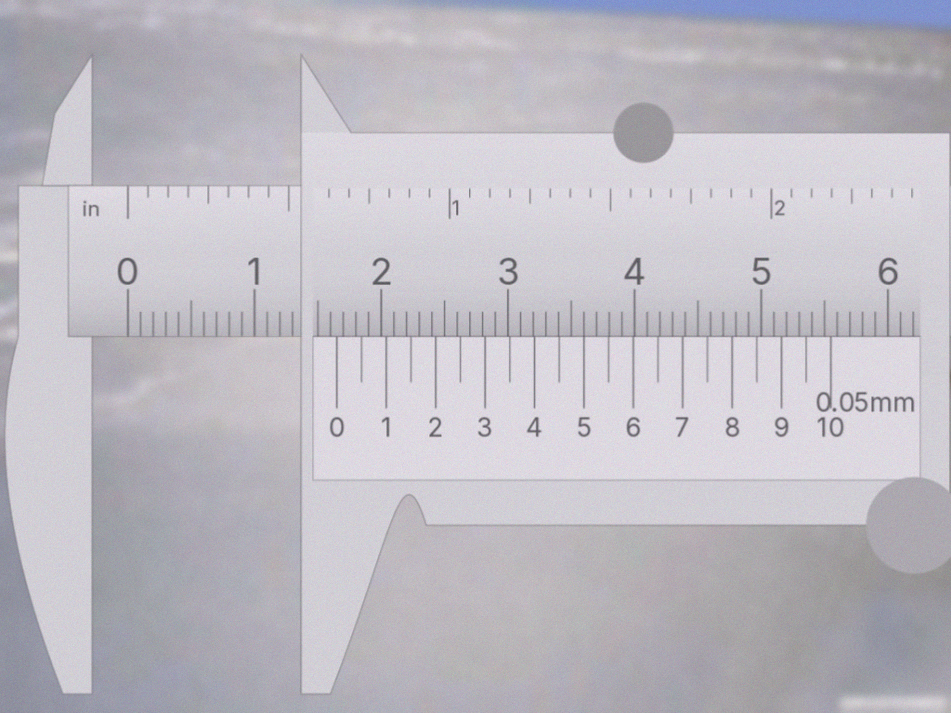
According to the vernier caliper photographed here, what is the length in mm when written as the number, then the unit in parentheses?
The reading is 16.5 (mm)
